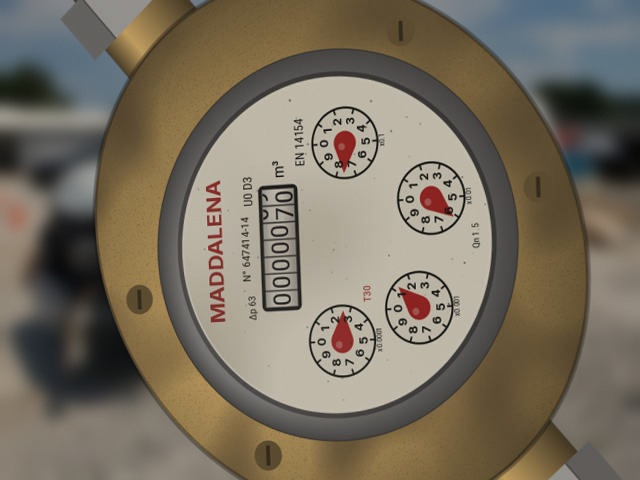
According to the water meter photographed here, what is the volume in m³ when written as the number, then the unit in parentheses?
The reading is 69.7612 (m³)
